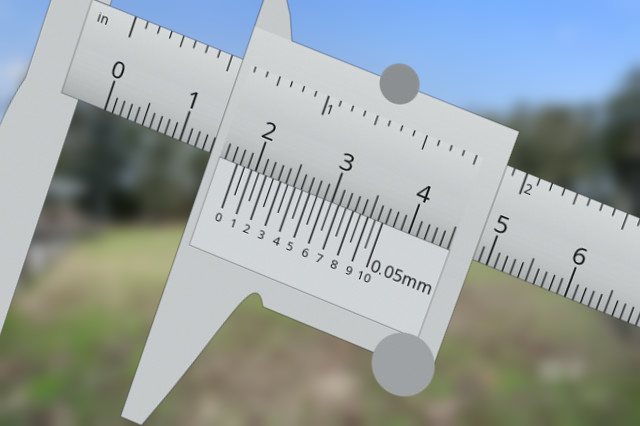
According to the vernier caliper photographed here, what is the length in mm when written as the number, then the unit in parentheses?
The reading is 17.6 (mm)
